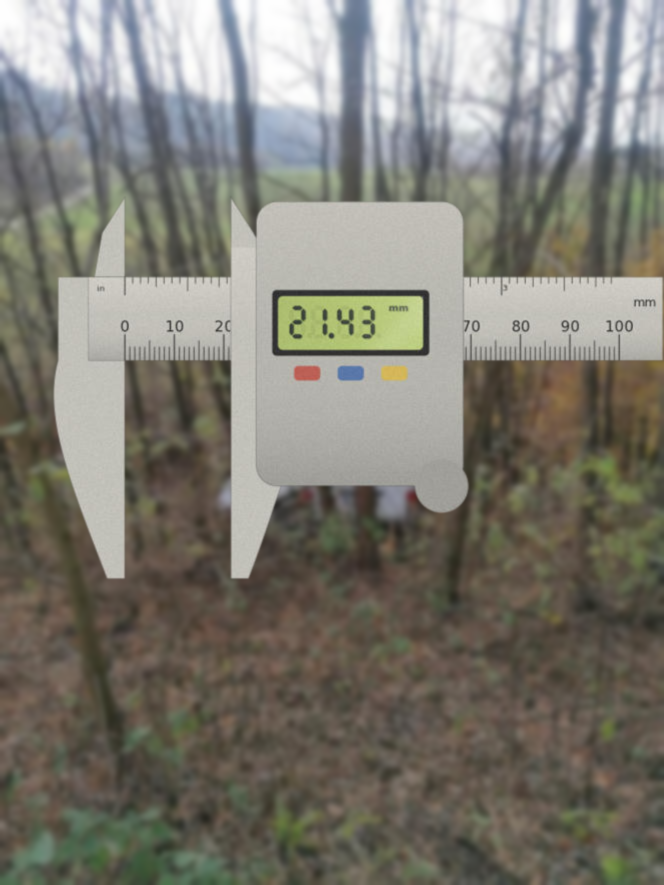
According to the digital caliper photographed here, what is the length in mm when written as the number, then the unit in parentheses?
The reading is 21.43 (mm)
